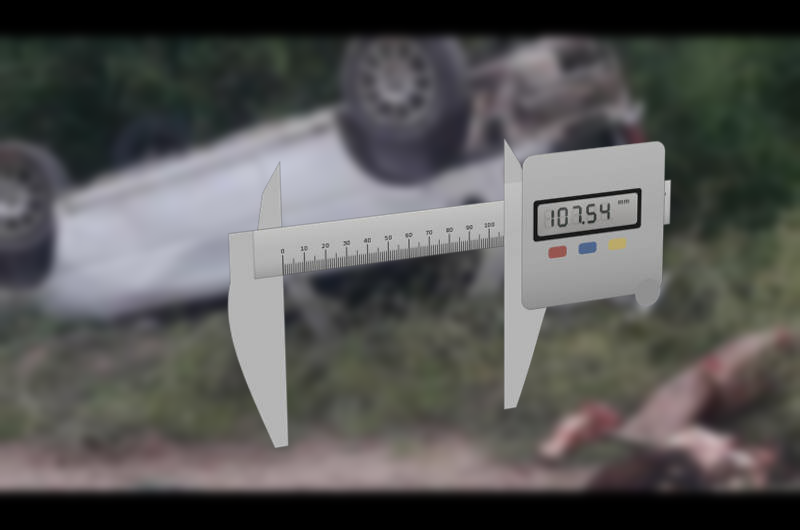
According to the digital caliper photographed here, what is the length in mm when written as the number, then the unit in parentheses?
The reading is 107.54 (mm)
